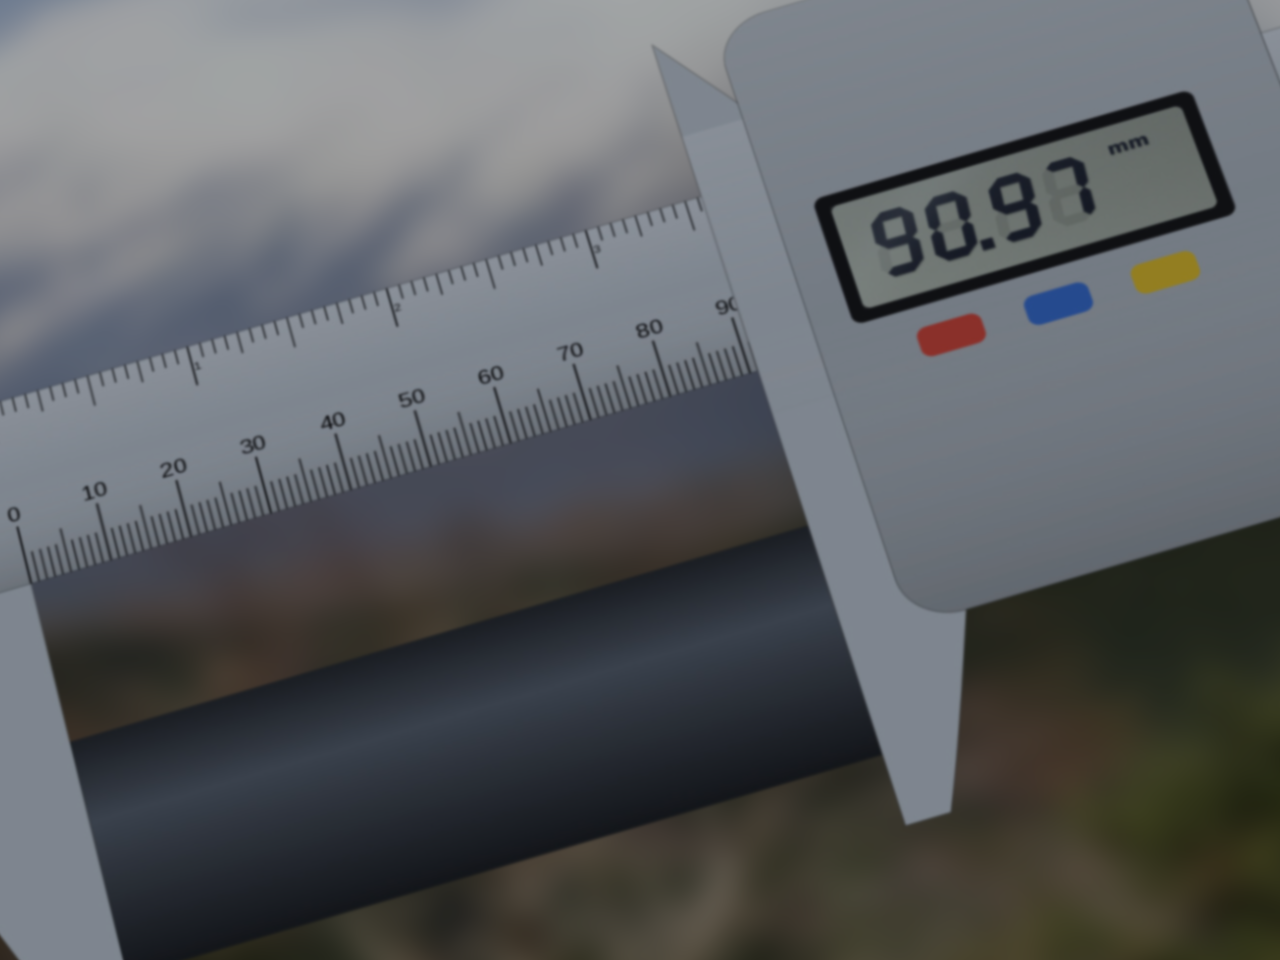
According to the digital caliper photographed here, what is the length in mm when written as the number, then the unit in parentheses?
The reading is 90.97 (mm)
